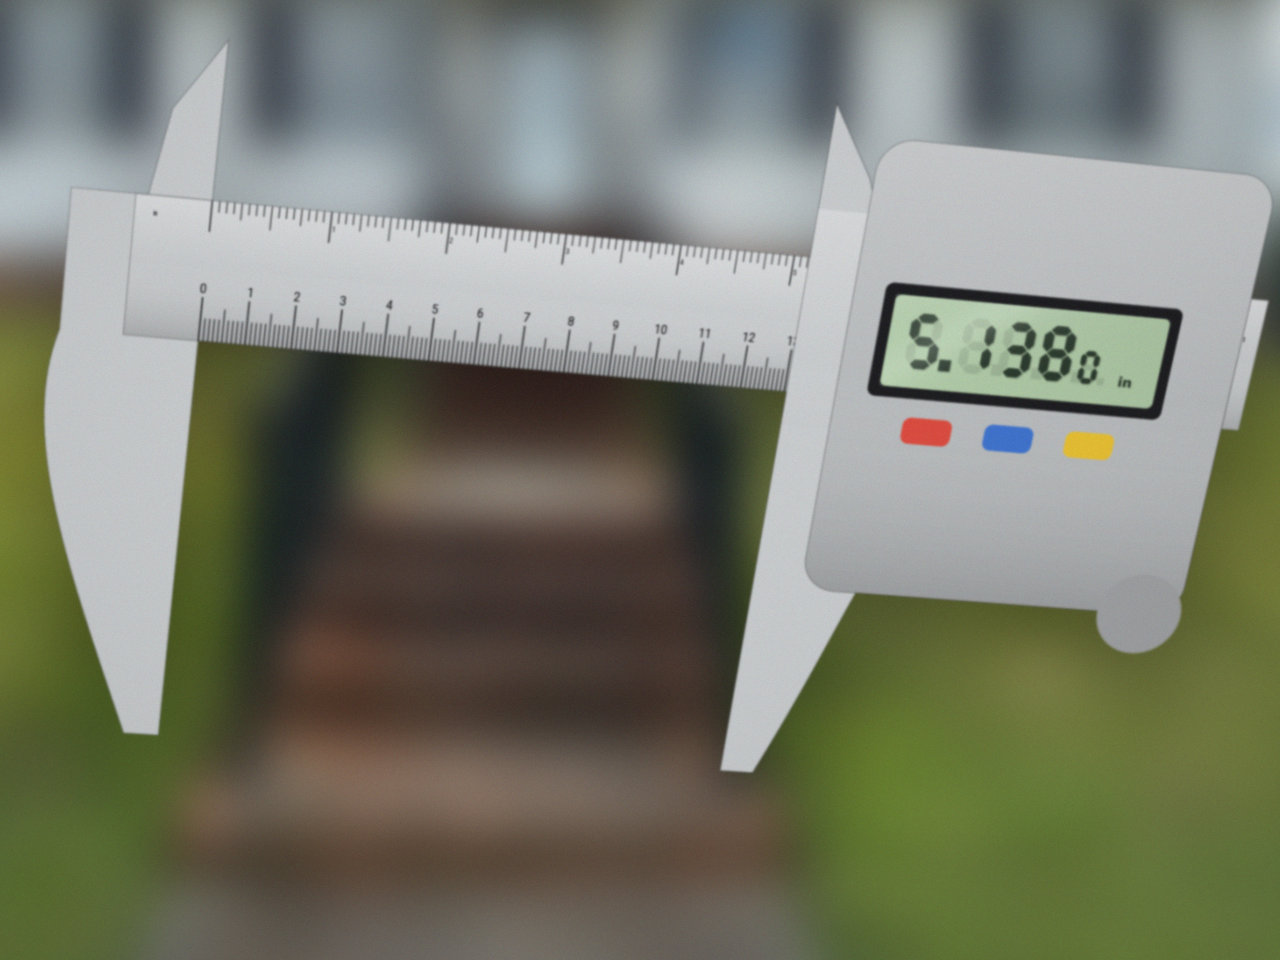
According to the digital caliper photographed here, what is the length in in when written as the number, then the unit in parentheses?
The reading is 5.1380 (in)
